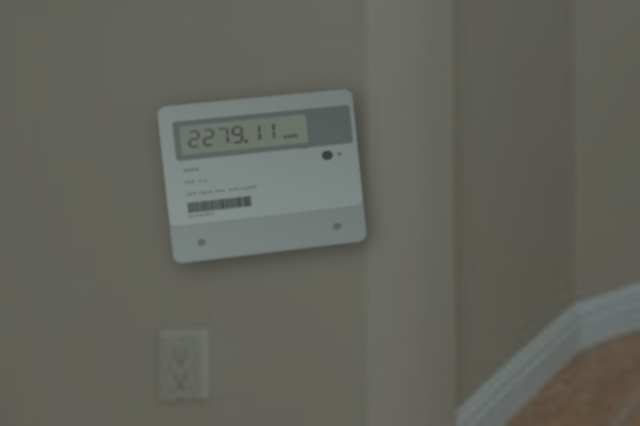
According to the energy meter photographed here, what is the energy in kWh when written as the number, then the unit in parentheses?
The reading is 2279.11 (kWh)
